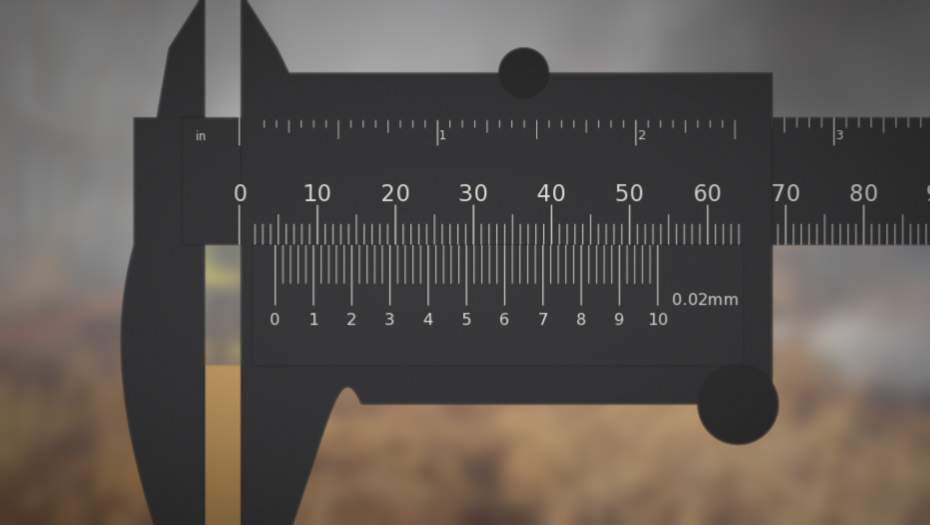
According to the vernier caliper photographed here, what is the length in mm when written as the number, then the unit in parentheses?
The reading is 4.6 (mm)
